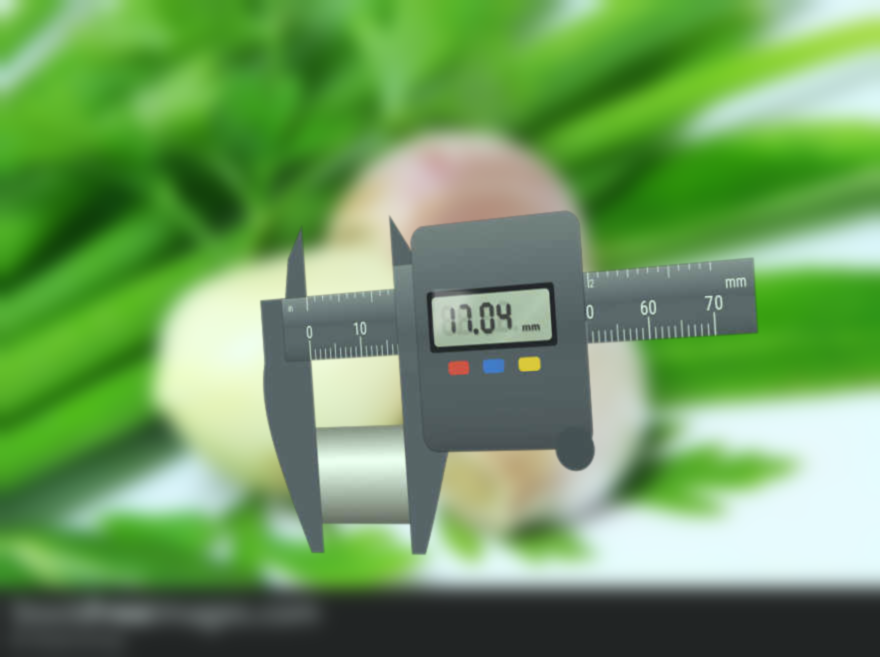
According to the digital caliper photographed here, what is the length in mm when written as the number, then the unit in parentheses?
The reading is 17.04 (mm)
